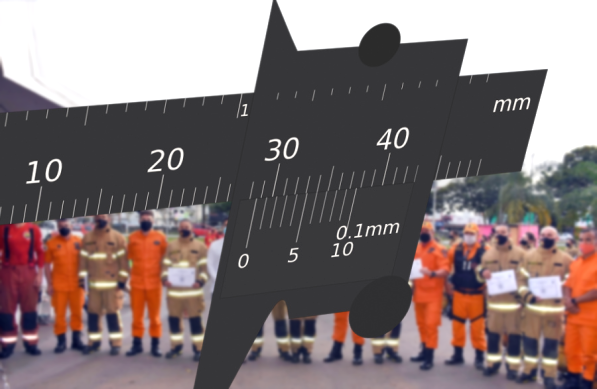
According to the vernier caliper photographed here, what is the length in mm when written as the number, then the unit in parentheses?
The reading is 28.6 (mm)
